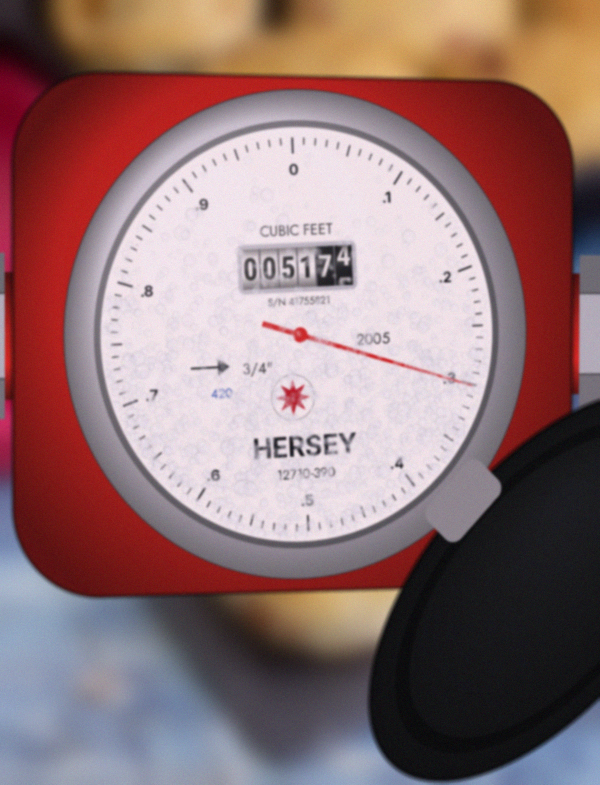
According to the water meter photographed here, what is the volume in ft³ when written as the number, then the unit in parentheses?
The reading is 5174.30 (ft³)
